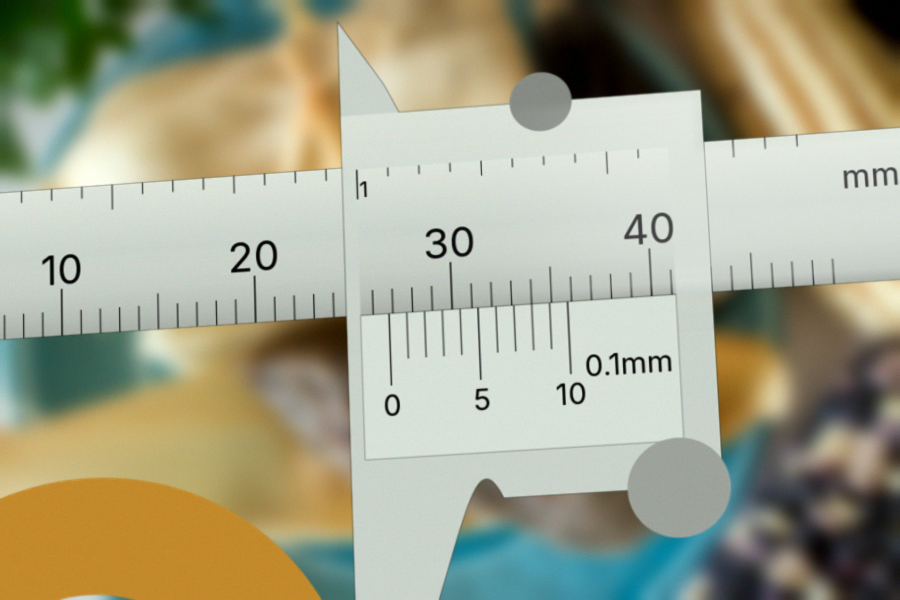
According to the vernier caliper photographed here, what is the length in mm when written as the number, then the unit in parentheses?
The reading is 26.8 (mm)
